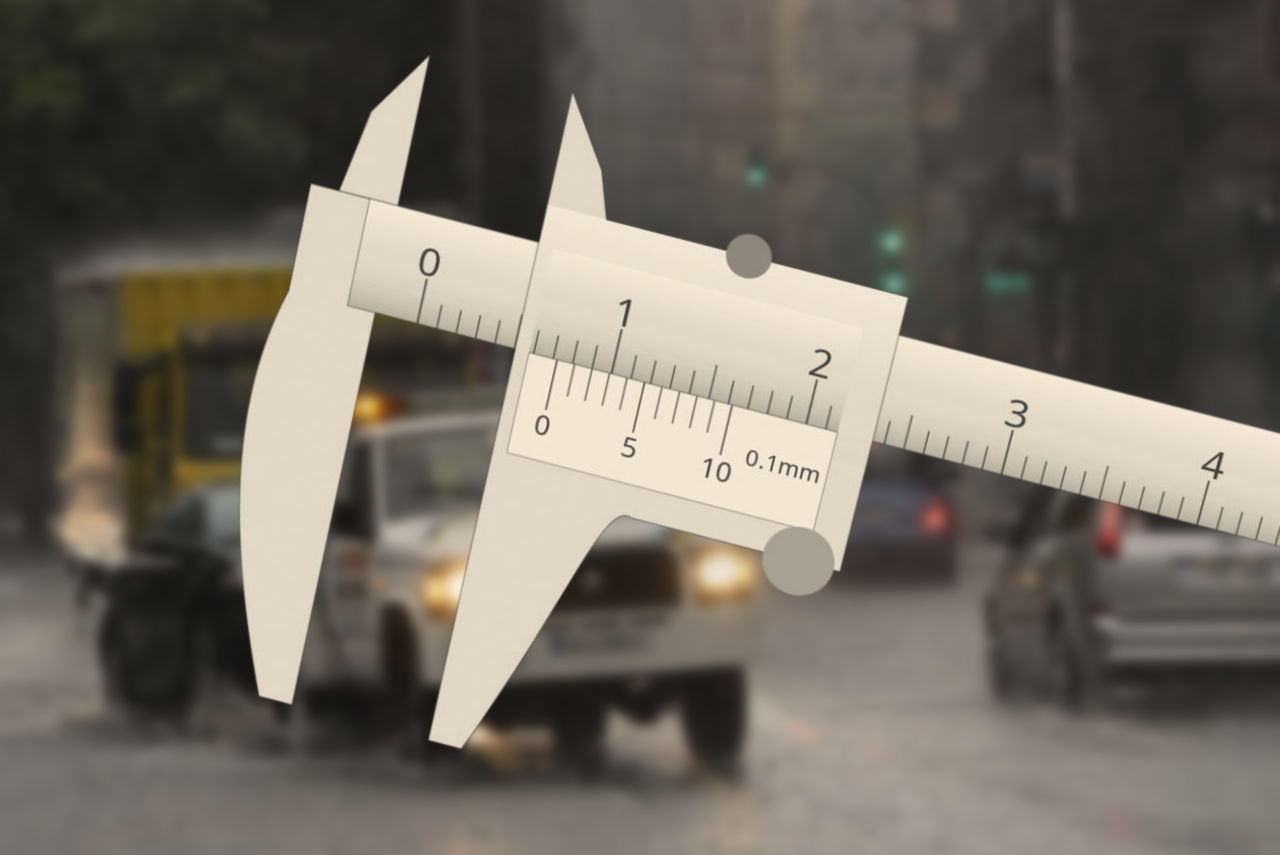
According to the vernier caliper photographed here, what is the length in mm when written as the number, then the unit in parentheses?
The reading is 7.2 (mm)
